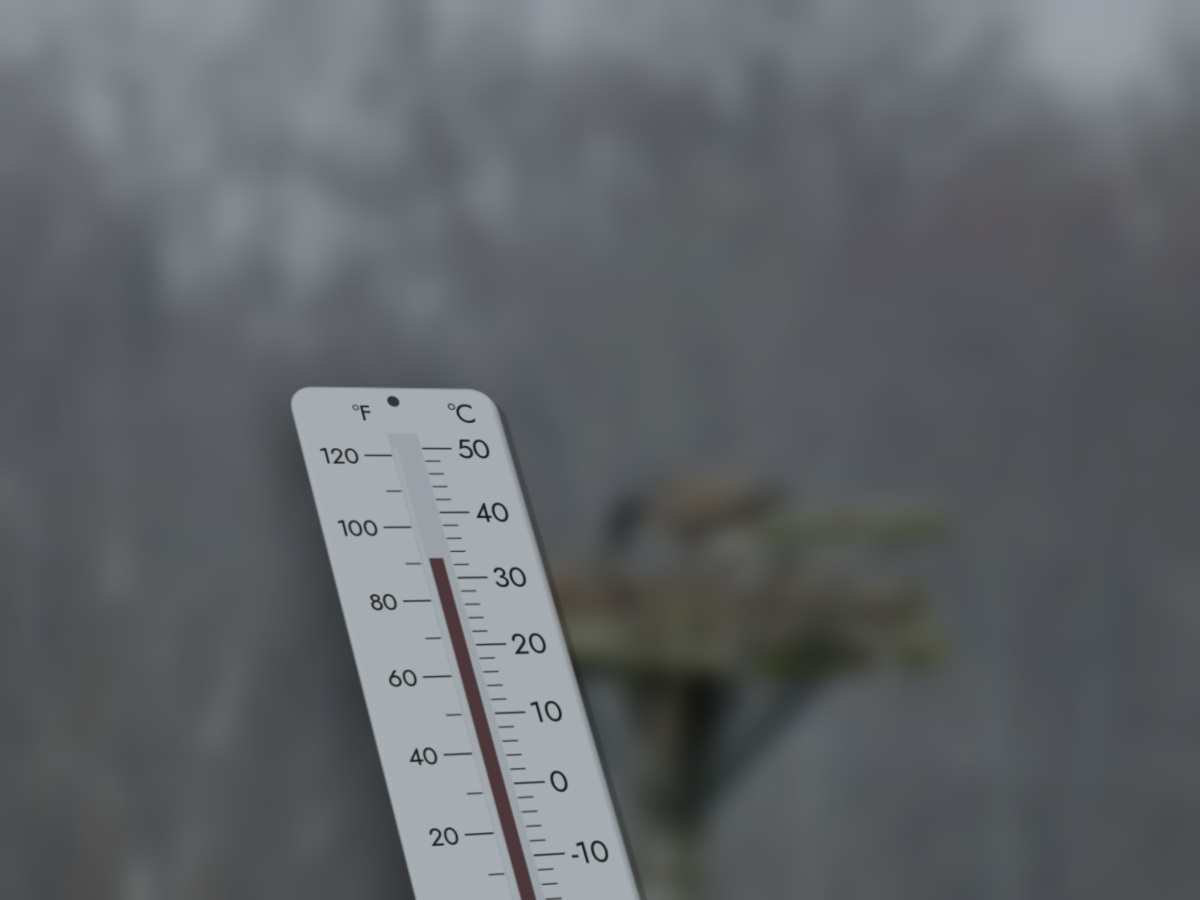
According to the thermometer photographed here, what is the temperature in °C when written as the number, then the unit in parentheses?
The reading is 33 (°C)
